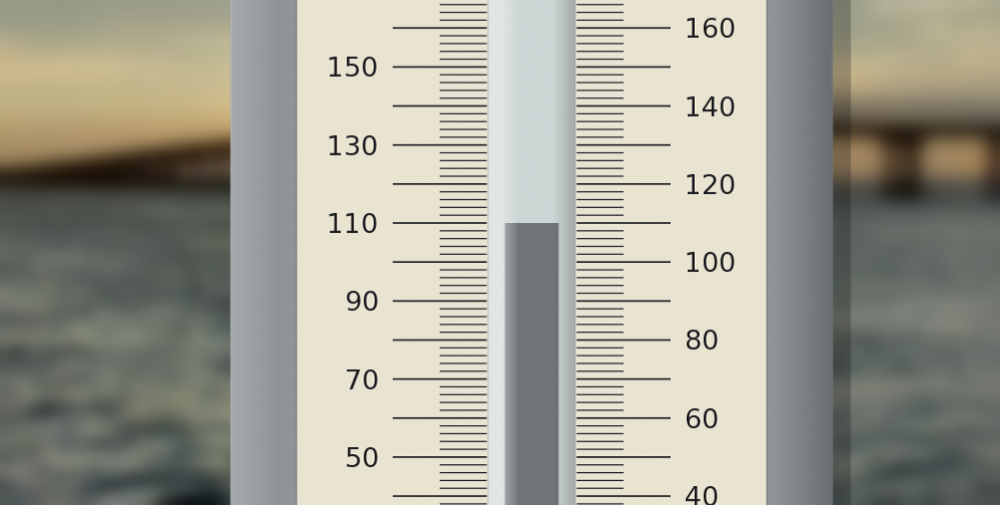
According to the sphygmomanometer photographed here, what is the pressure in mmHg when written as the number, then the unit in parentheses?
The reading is 110 (mmHg)
